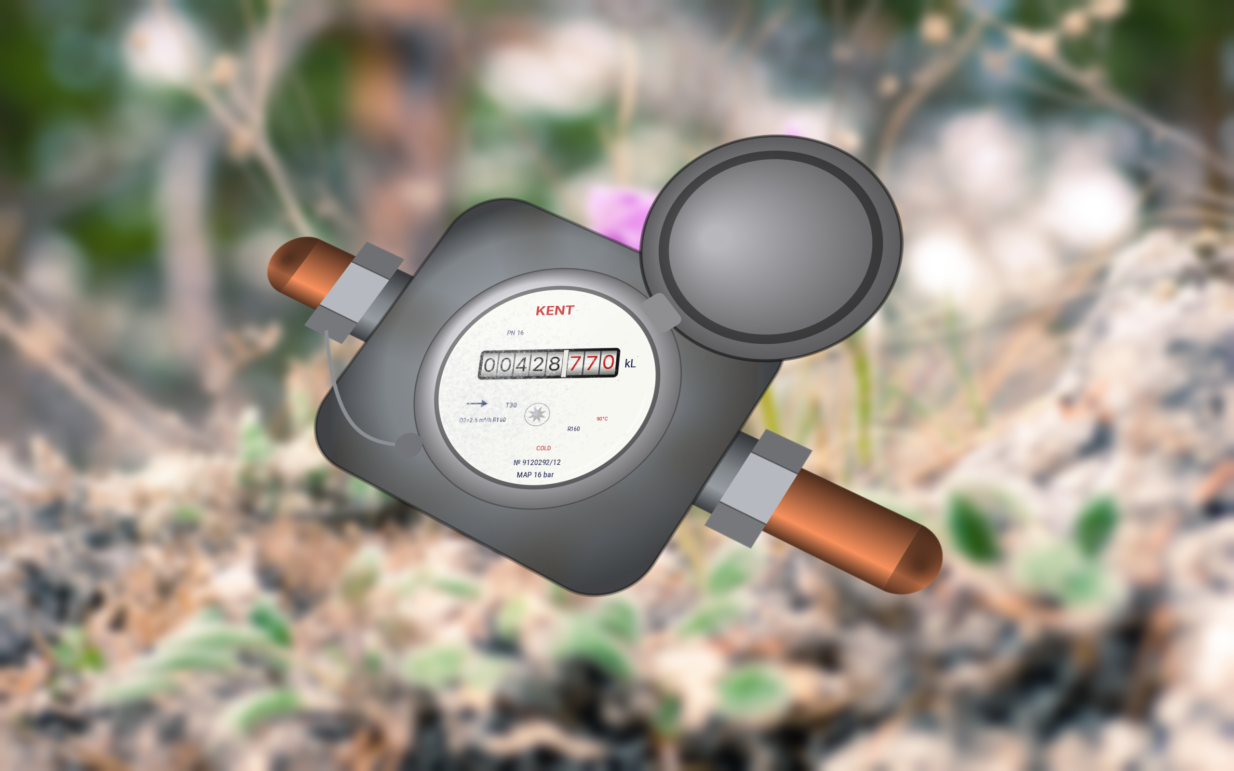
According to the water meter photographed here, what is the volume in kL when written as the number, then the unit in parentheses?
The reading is 428.770 (kL)
